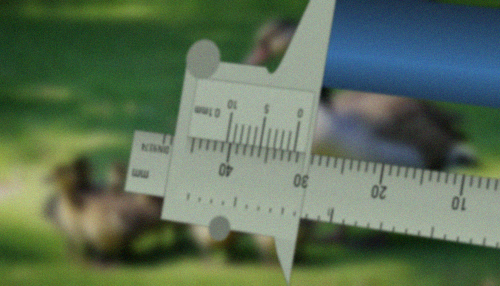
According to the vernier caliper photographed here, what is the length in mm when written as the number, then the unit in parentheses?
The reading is 31.5 (mm)
